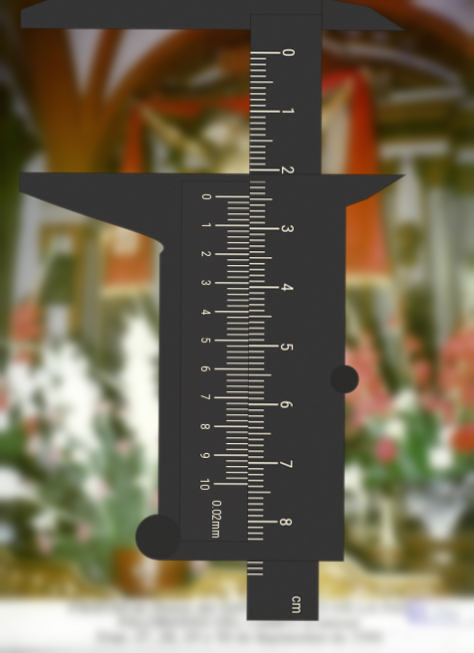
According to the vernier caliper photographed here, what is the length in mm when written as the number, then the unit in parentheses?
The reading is 24.6 (mm)
